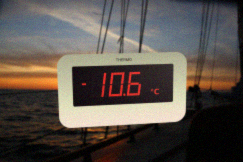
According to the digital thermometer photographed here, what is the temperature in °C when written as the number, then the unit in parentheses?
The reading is -10.6 (°C)
